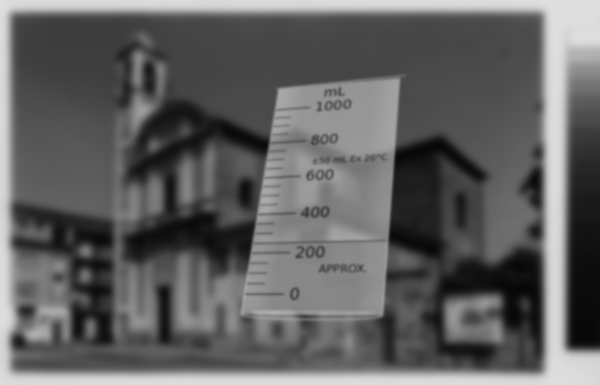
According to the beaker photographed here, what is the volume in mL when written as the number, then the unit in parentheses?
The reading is 250 (mL)
